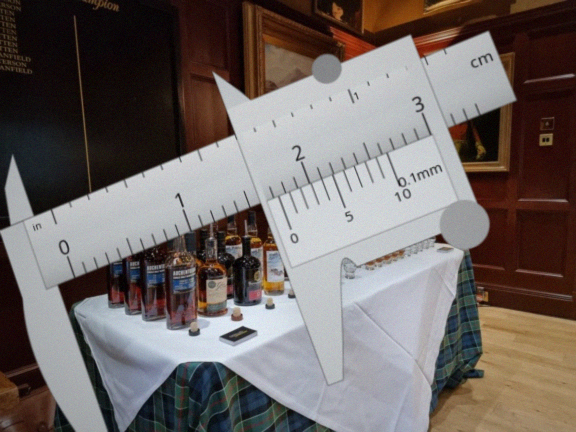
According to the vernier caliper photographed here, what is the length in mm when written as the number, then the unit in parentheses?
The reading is 17.4 (mm)
